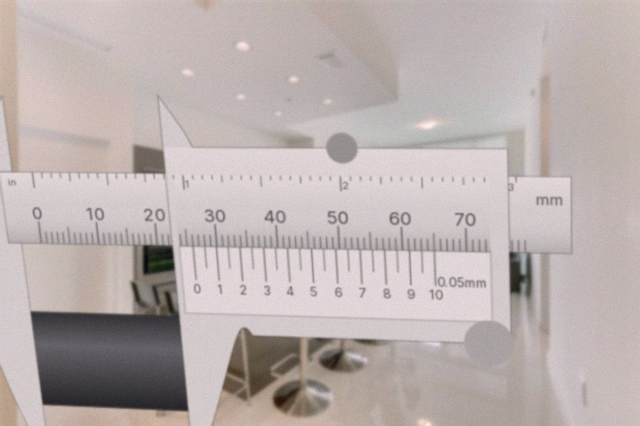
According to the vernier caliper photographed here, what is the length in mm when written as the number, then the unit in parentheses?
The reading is 26.0 (mm)
